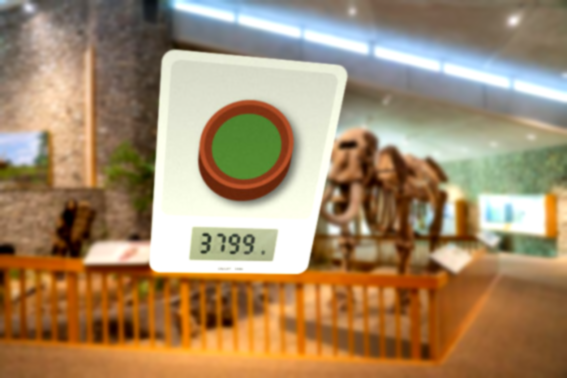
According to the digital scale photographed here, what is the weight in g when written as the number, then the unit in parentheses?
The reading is 3799 (g)
